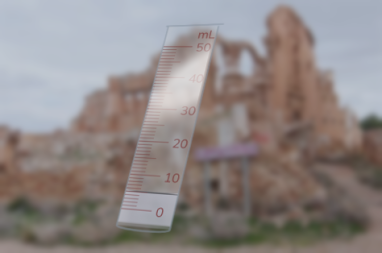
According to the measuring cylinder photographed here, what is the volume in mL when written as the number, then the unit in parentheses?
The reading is 5 (mL)
